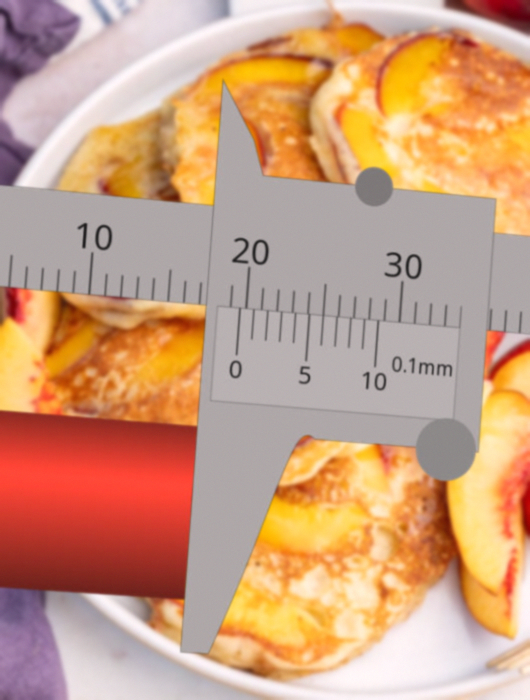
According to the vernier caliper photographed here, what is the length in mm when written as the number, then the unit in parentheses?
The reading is 19.6 (mm)
